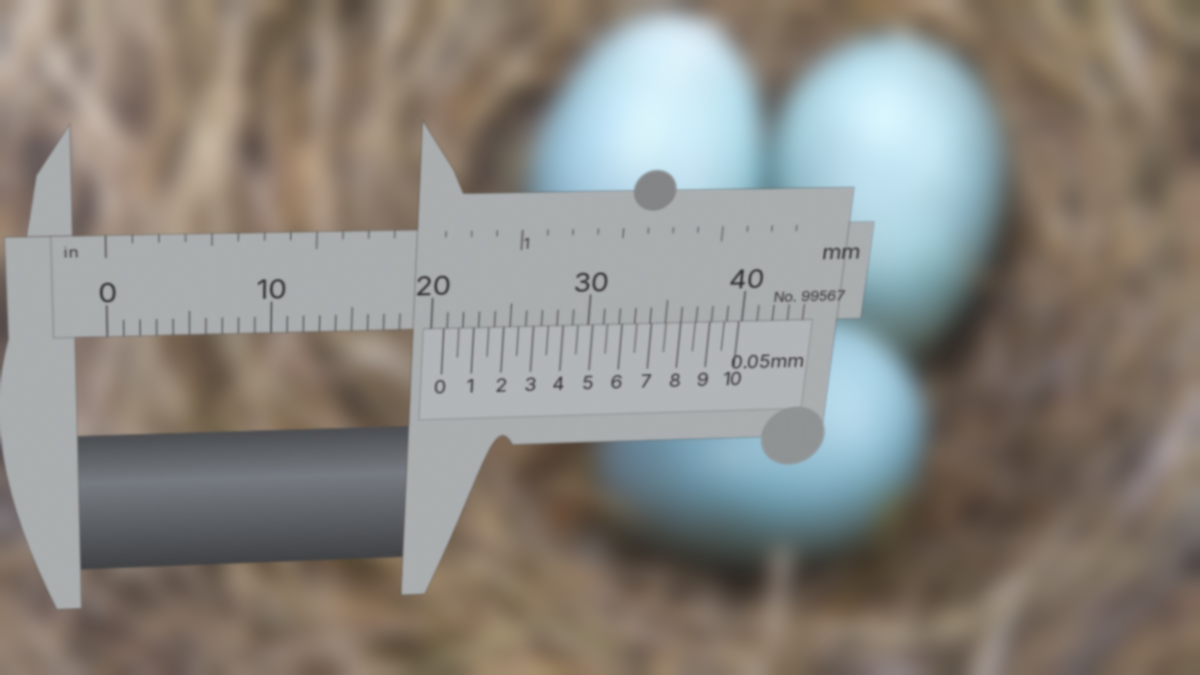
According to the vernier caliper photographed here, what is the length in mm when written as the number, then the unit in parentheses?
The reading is 20.8 (mm)
